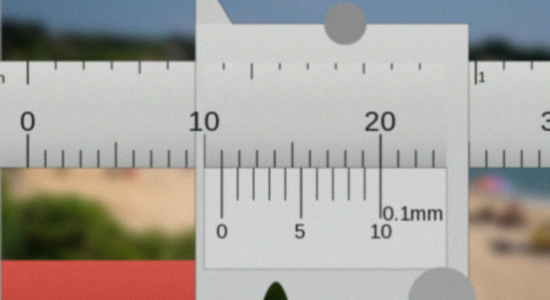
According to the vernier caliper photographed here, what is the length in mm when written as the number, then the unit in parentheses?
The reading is 11.0 (mm)
